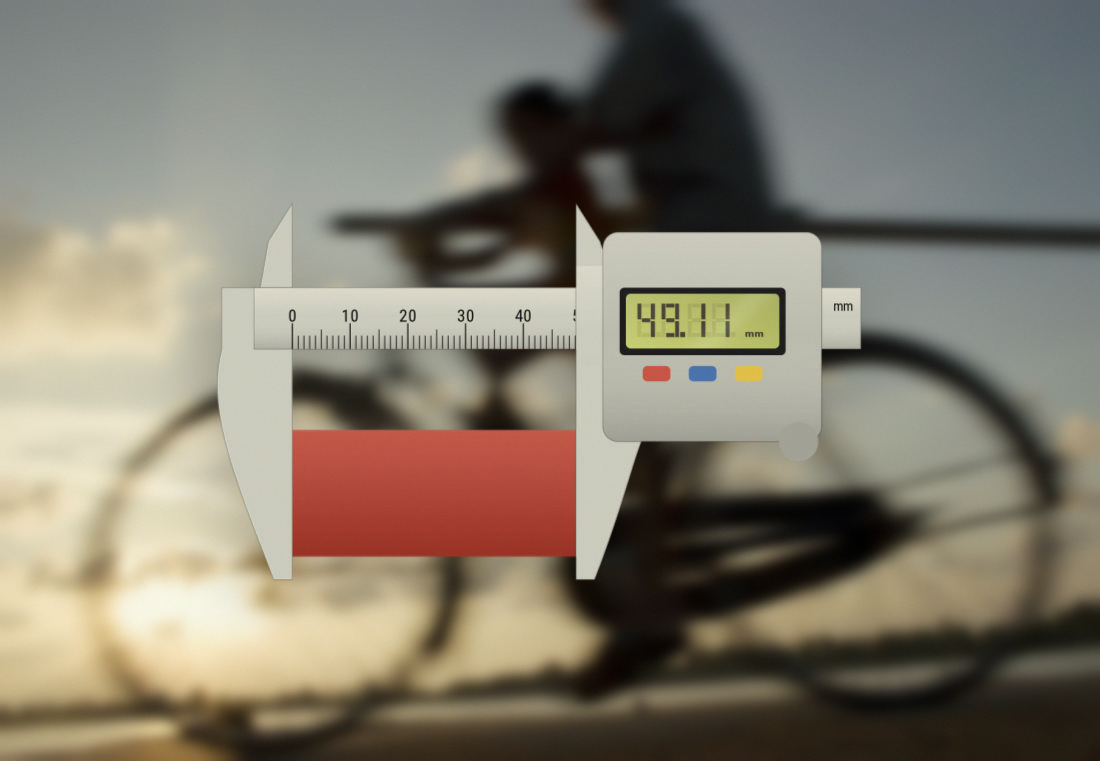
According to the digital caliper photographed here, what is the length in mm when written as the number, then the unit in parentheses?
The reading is 49.11 (mm)
